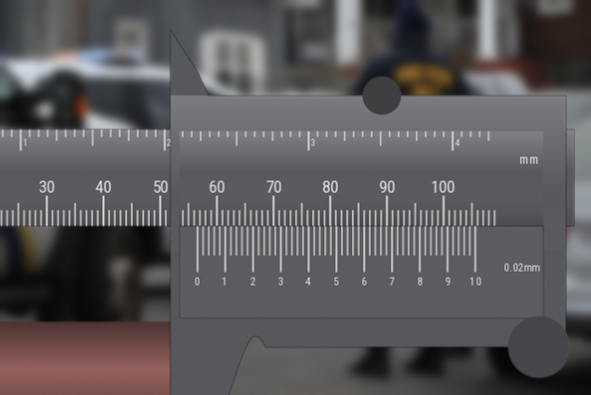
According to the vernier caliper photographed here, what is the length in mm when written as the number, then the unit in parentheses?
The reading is 56.6 (mm)
